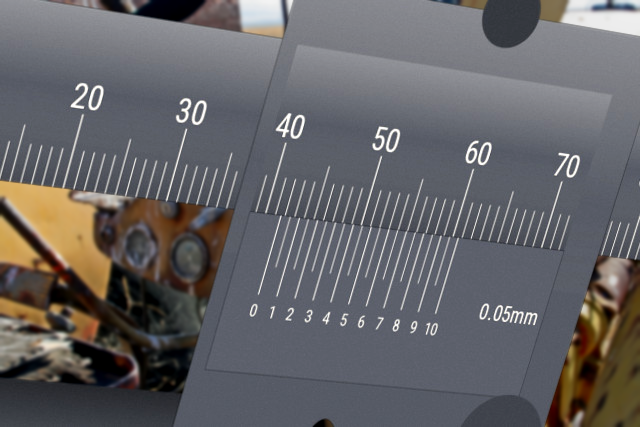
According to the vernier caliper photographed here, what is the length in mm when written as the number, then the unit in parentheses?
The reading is 41.6 (mm)
